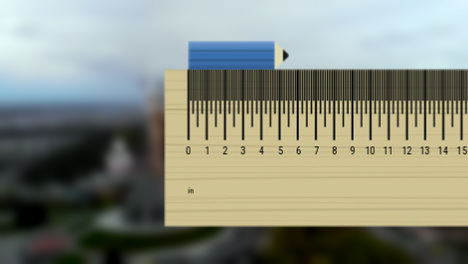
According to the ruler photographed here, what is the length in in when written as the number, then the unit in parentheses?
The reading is 5.5 (in)
